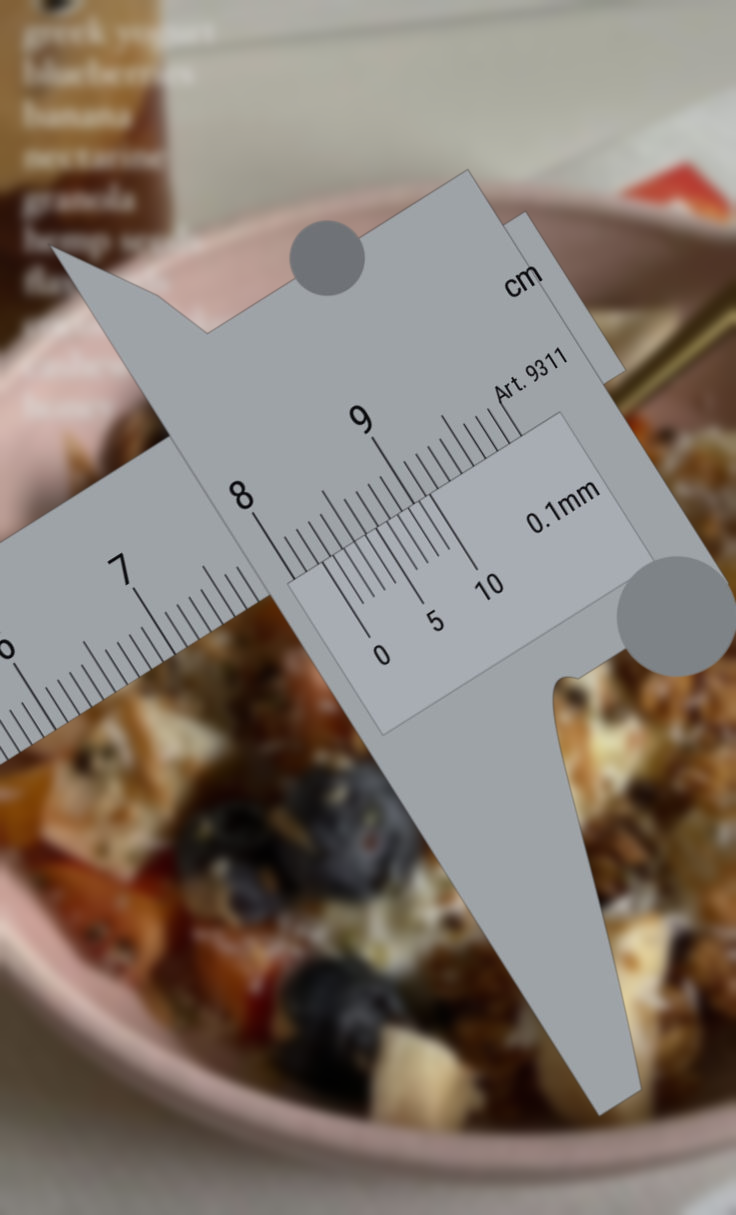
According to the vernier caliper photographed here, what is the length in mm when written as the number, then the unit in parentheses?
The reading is 82.3 (mm)
